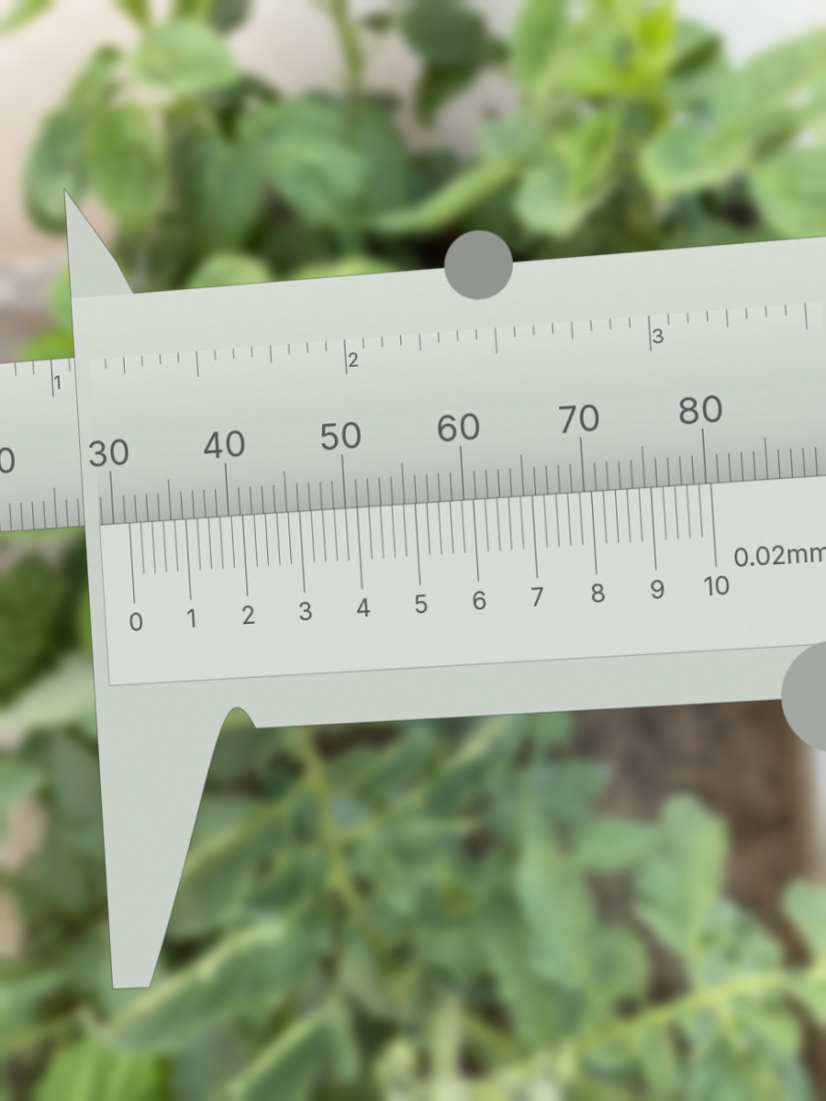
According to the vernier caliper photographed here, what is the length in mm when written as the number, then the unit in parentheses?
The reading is 31.4 (mm)
